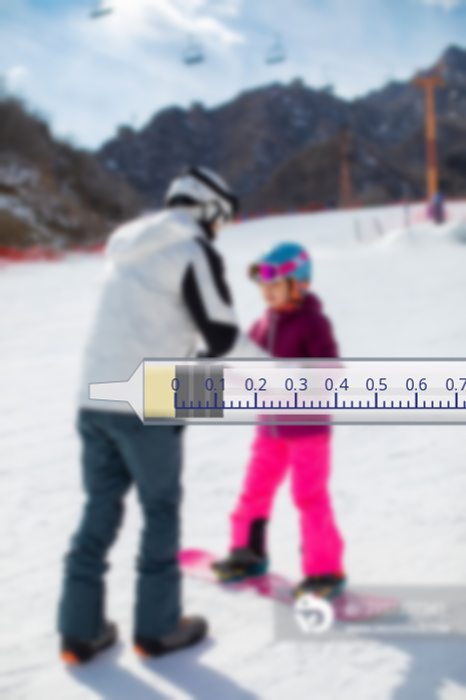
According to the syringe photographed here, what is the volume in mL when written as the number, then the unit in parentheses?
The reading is 0 (mL)
